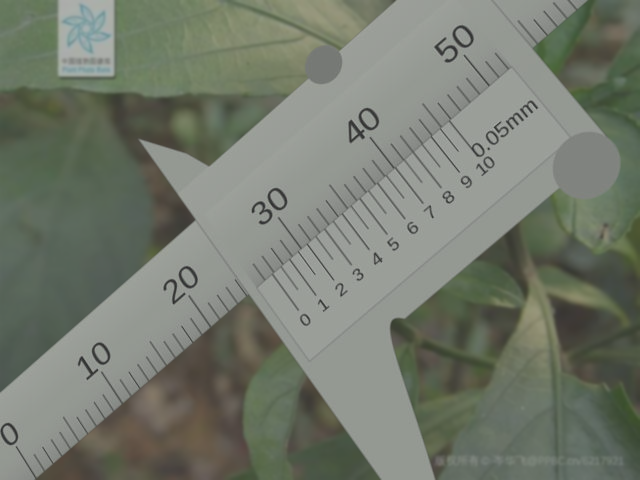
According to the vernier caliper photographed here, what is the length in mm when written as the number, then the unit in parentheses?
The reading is 26.8 (mm)
